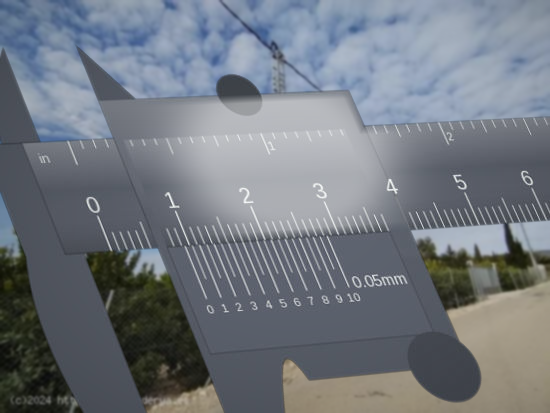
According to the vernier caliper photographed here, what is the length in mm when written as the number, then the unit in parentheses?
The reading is 9.4 (mm)
